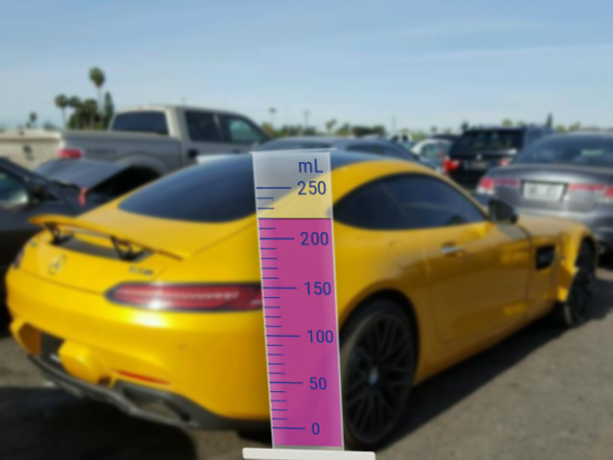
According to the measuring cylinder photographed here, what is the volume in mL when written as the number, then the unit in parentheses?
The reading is 220 (mL)
